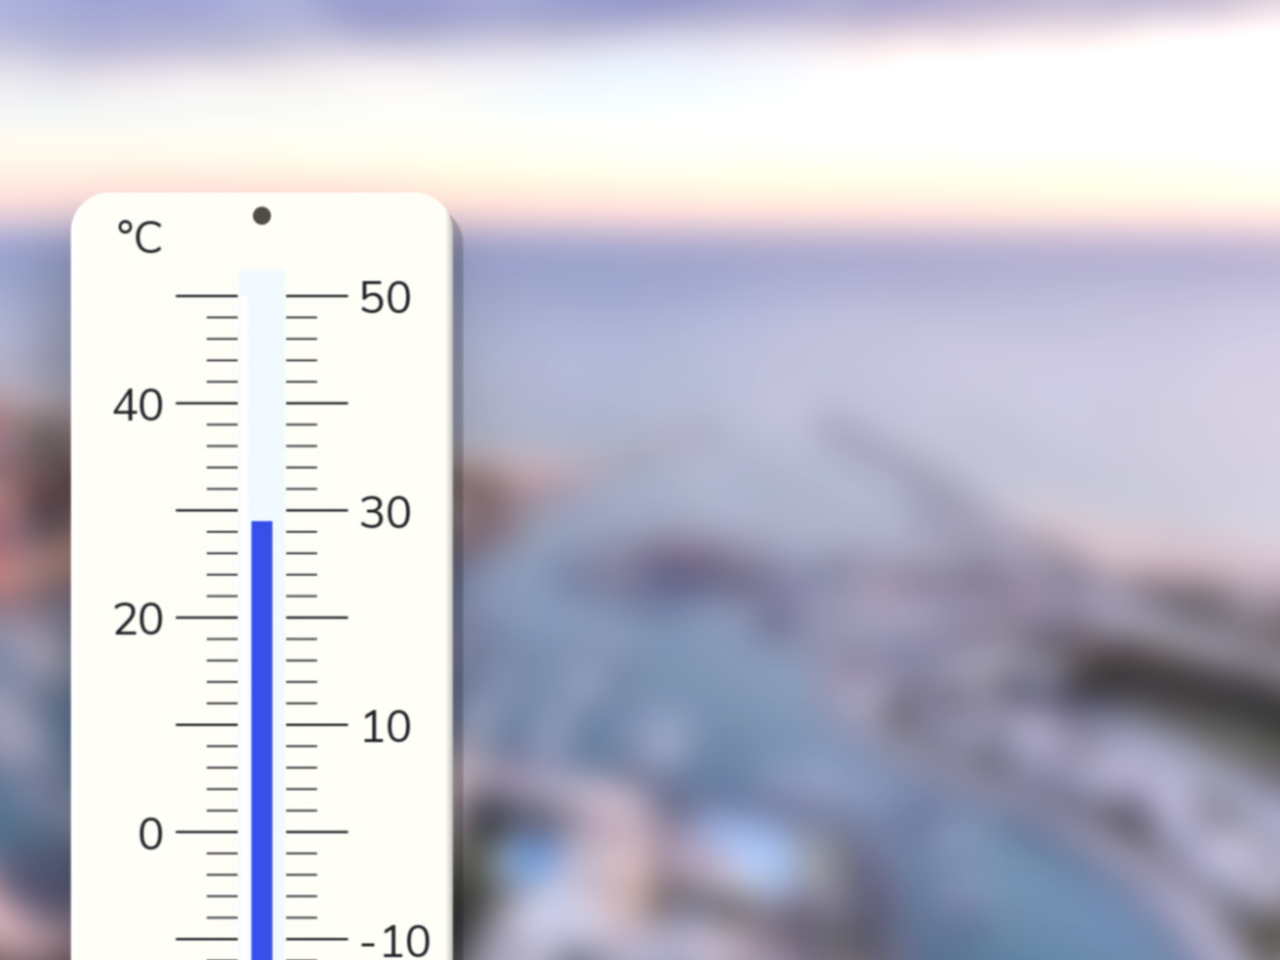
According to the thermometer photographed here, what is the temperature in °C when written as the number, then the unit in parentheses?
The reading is 29 (°C)
